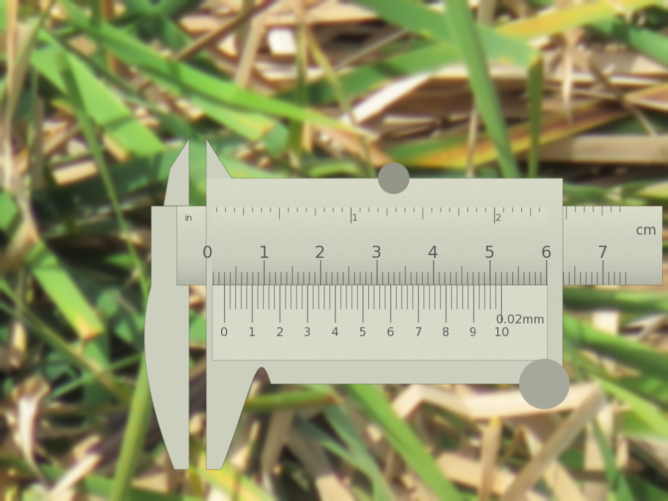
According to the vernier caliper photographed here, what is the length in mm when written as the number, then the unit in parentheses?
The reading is 3.0 (mm)
